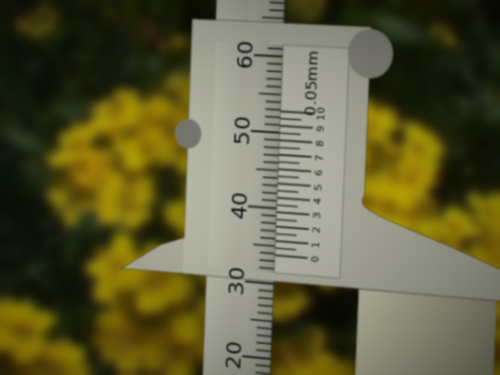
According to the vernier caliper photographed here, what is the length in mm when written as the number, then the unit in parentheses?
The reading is 33.8 (mm)
